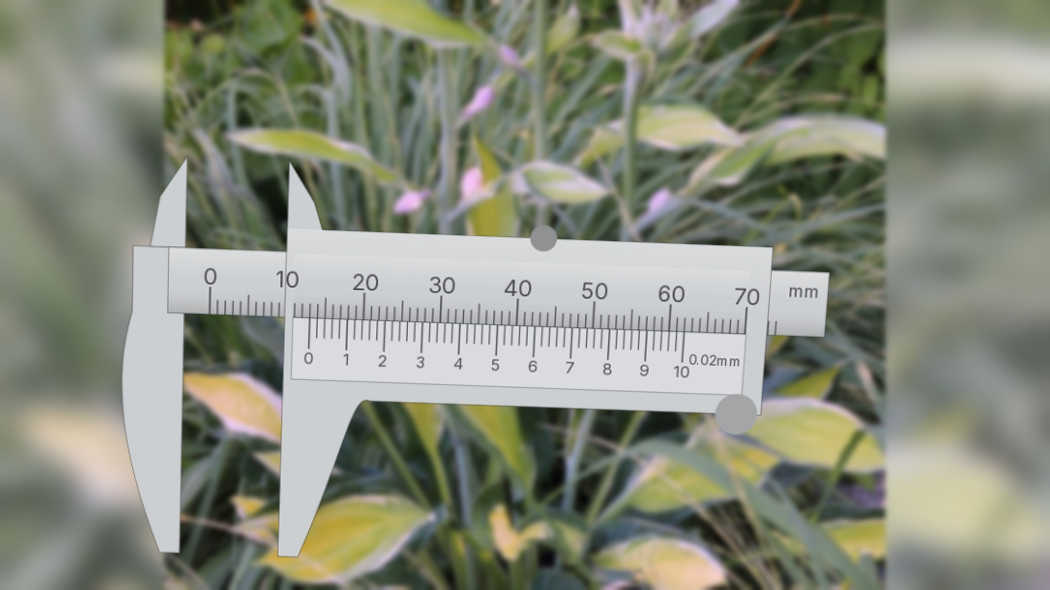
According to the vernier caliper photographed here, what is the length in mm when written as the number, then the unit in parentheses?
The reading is 13.0 (mm)
